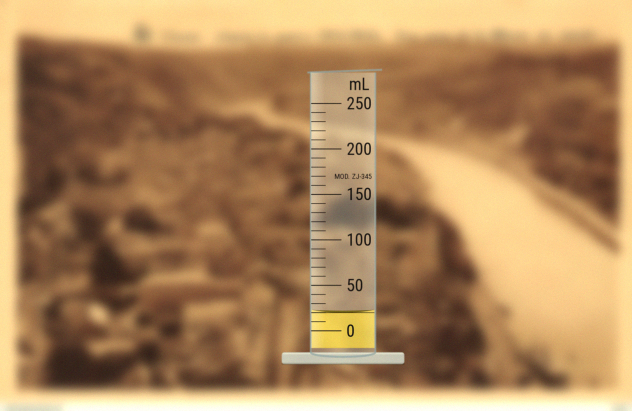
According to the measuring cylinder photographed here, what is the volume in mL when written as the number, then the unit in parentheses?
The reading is 20 (mL)
